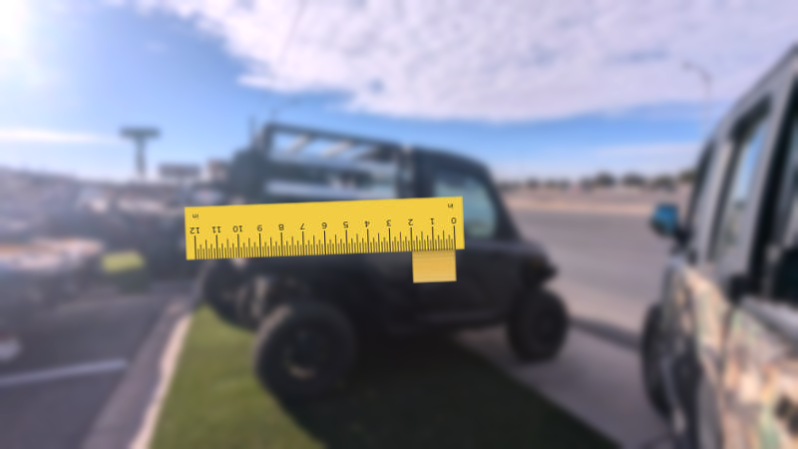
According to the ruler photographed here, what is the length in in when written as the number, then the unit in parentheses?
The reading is 2 (in)
